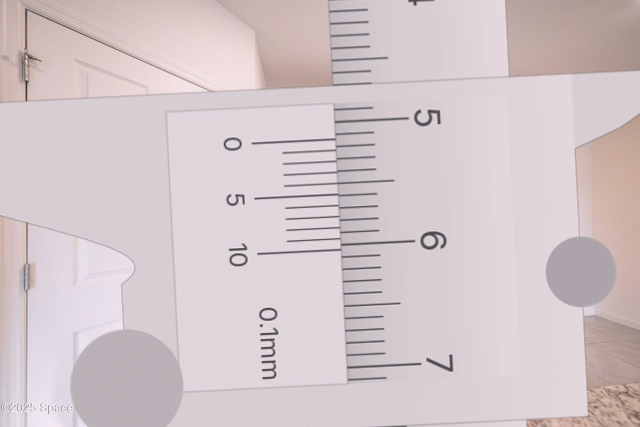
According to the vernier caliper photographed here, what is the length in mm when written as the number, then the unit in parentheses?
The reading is 51.4 (mm)
